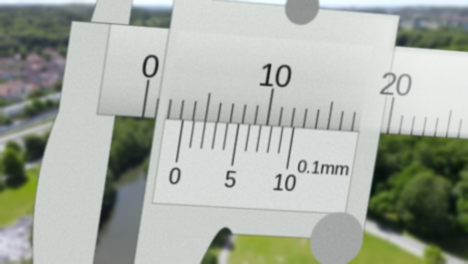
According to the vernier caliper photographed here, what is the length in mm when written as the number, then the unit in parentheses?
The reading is 3.2 (mm)
